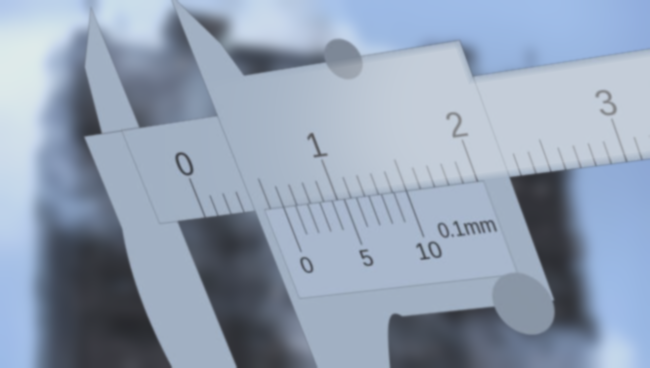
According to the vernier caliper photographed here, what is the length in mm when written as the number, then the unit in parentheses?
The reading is 6.0 (mm)
